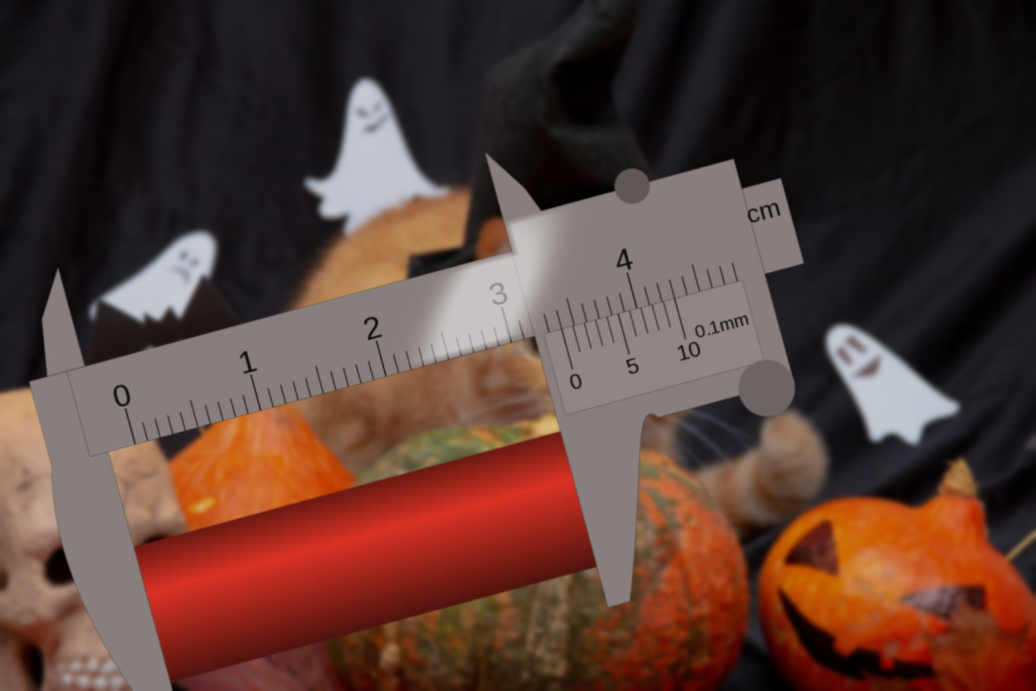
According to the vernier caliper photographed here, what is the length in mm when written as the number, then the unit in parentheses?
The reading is 34.0 (mm)
